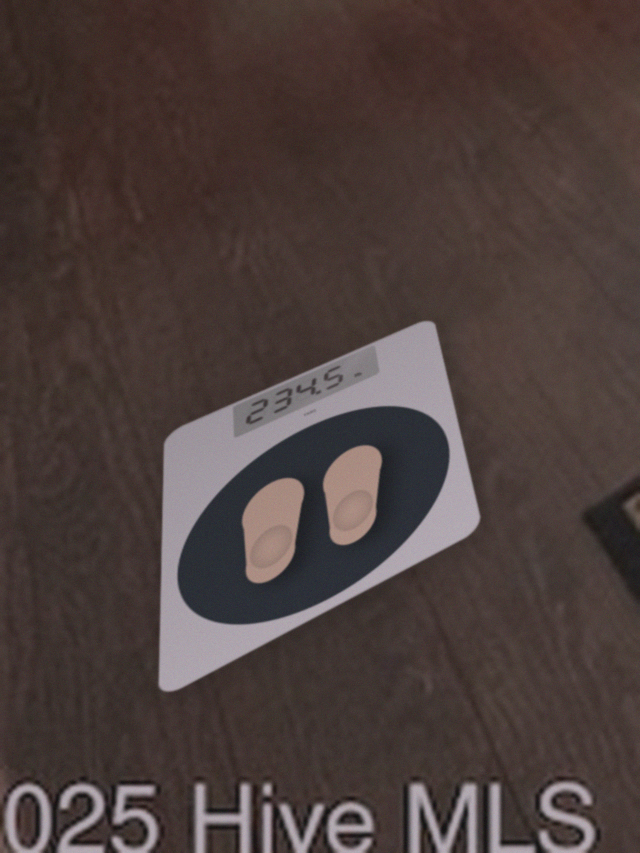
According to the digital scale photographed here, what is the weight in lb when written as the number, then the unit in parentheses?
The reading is 234.5 (lb)
